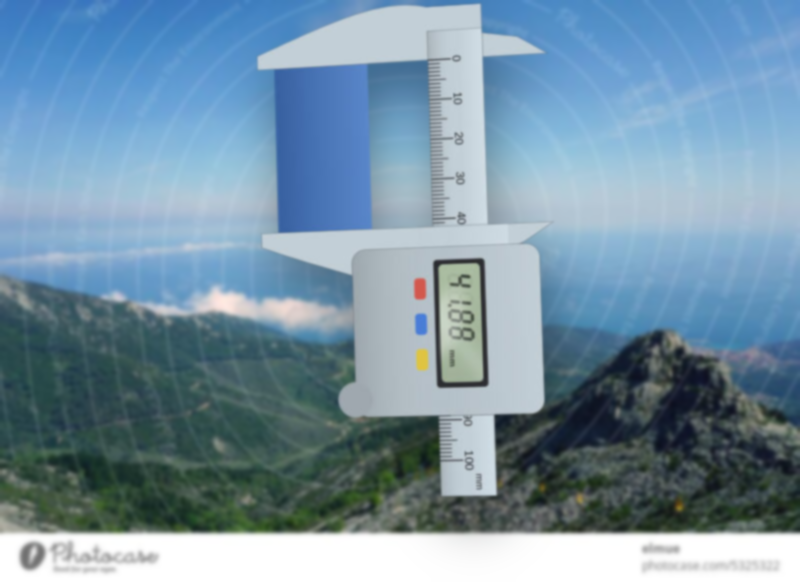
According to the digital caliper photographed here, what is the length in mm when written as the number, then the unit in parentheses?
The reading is 41.88 (mm)
